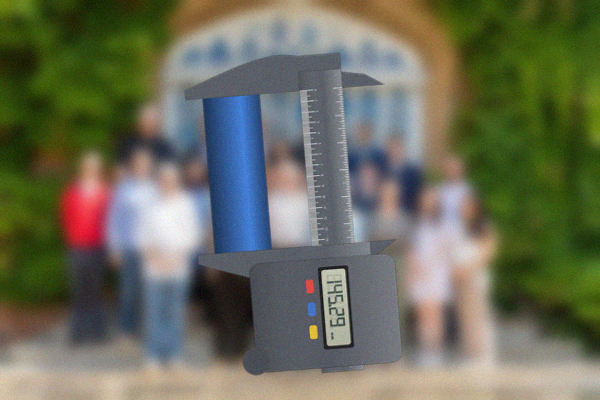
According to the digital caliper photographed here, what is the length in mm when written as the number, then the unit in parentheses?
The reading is 145.29 (mm)
